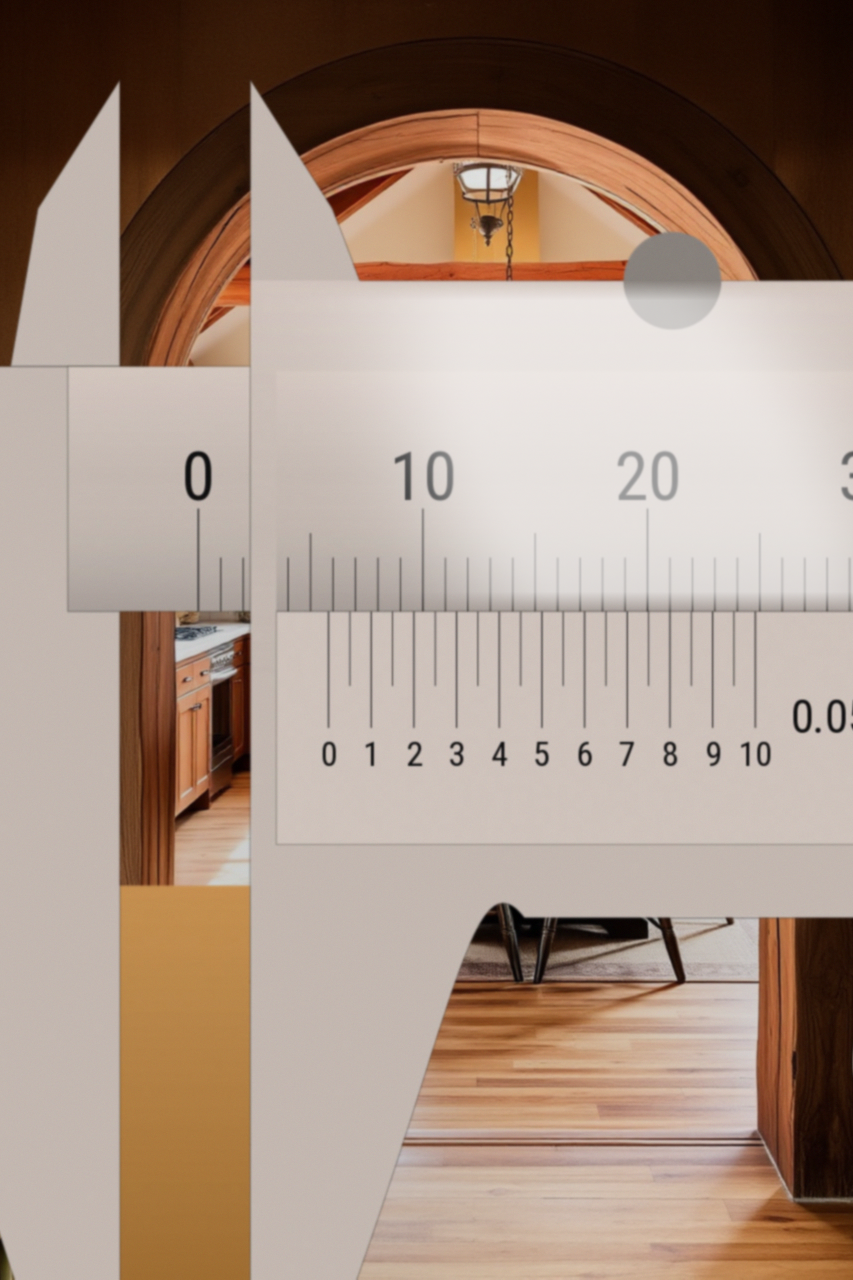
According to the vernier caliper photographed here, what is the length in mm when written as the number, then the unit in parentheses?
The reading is 5.8 (mm)
